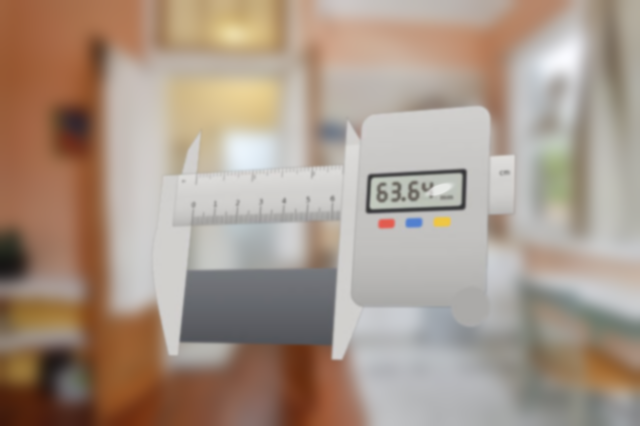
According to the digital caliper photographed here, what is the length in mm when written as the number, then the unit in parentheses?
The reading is 63.64 (mm)
